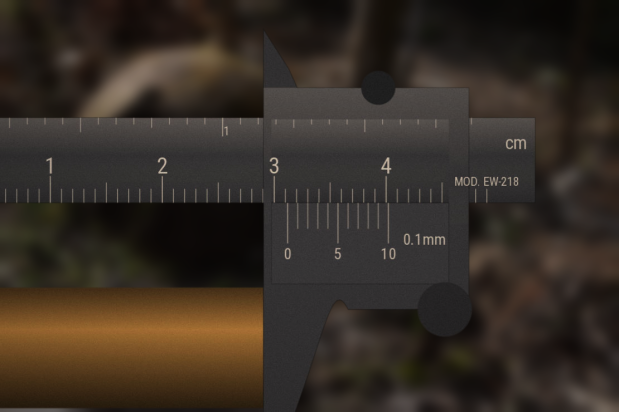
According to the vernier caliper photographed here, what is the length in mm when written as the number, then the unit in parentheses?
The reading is 31.2 (mm)
